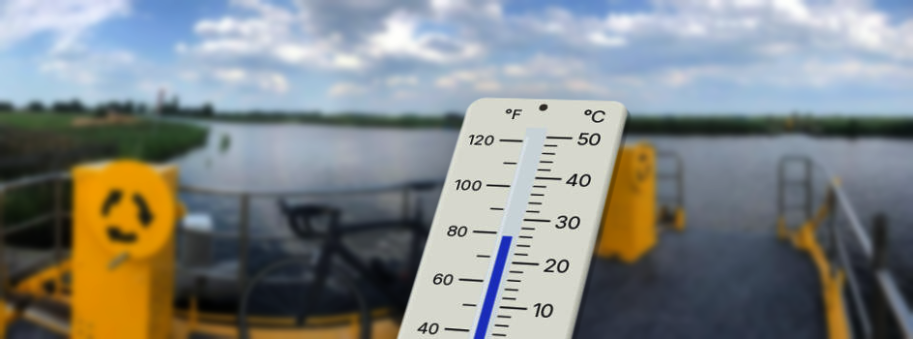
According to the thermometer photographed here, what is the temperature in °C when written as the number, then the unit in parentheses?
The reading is 26 (°C)
